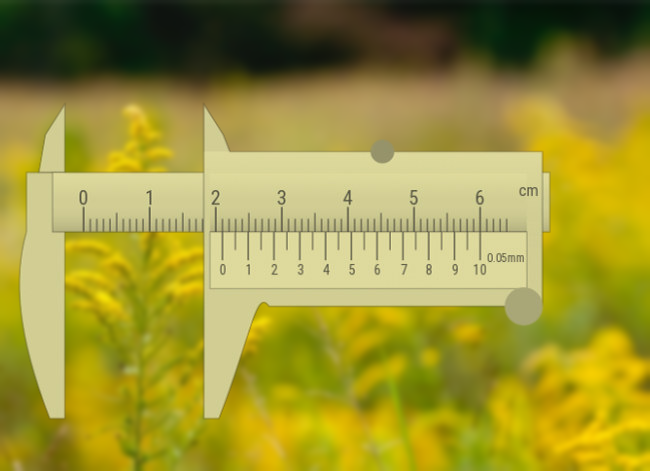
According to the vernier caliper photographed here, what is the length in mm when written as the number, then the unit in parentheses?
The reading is 21.0 (mm)
